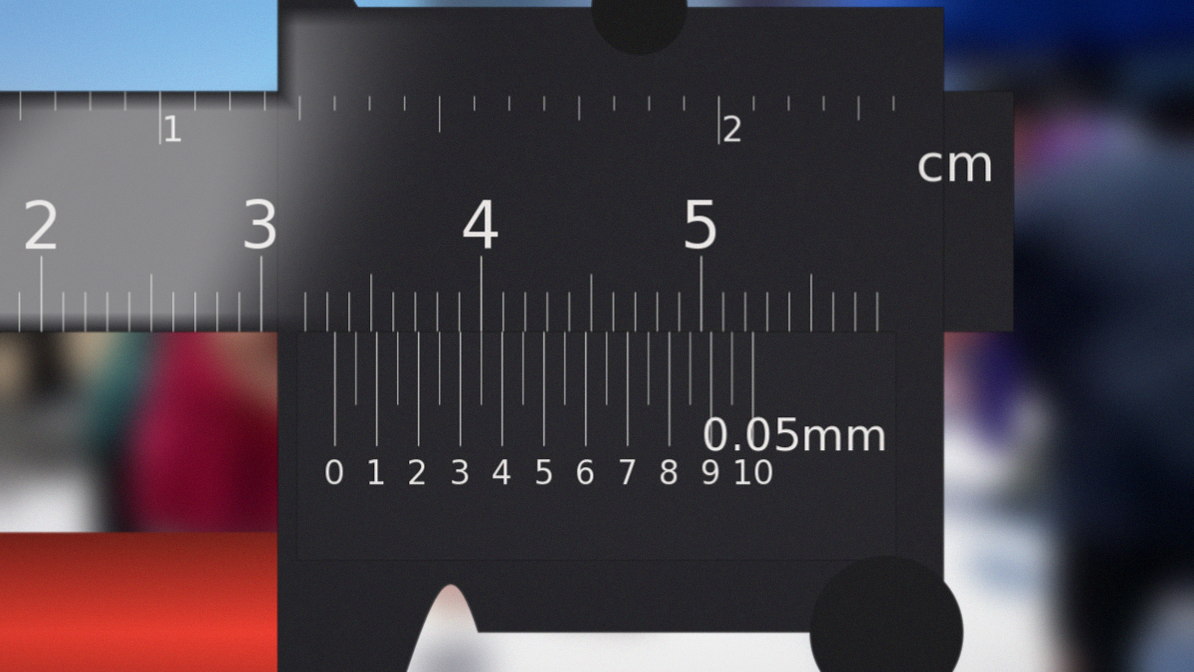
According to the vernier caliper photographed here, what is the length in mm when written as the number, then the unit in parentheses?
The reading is 33.35 (mm)
